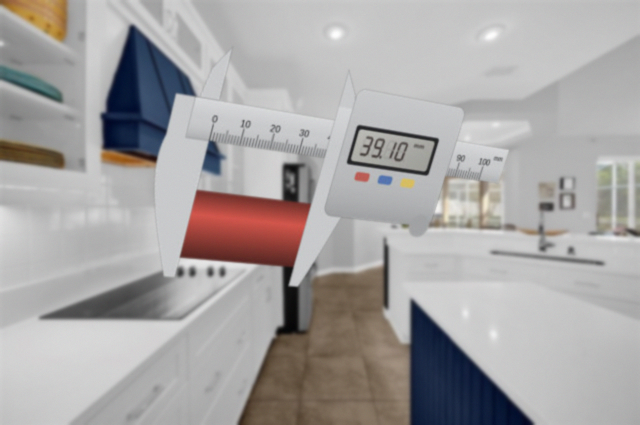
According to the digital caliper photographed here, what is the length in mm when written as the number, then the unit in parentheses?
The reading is 39.10 (mm)
